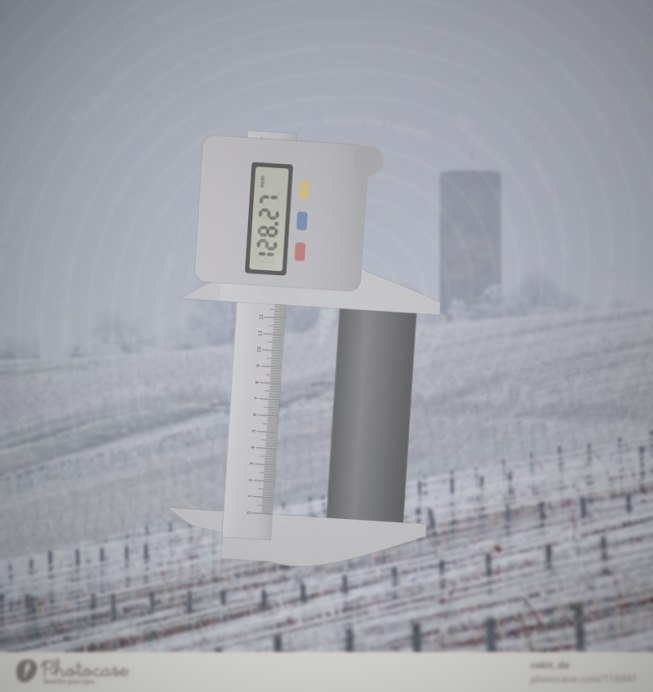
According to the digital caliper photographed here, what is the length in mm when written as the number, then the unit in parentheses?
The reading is 128.27 (mm)
